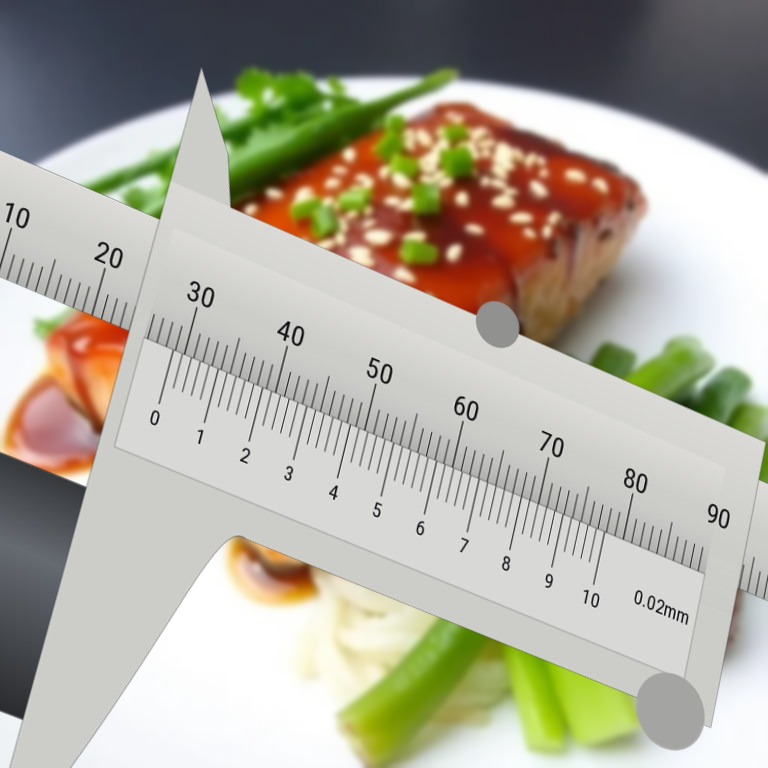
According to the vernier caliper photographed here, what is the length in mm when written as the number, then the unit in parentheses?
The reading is 28.8 (mm)
